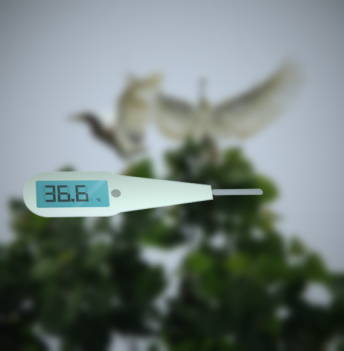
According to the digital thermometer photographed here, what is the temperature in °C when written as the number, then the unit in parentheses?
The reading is 36.6 (°C)
